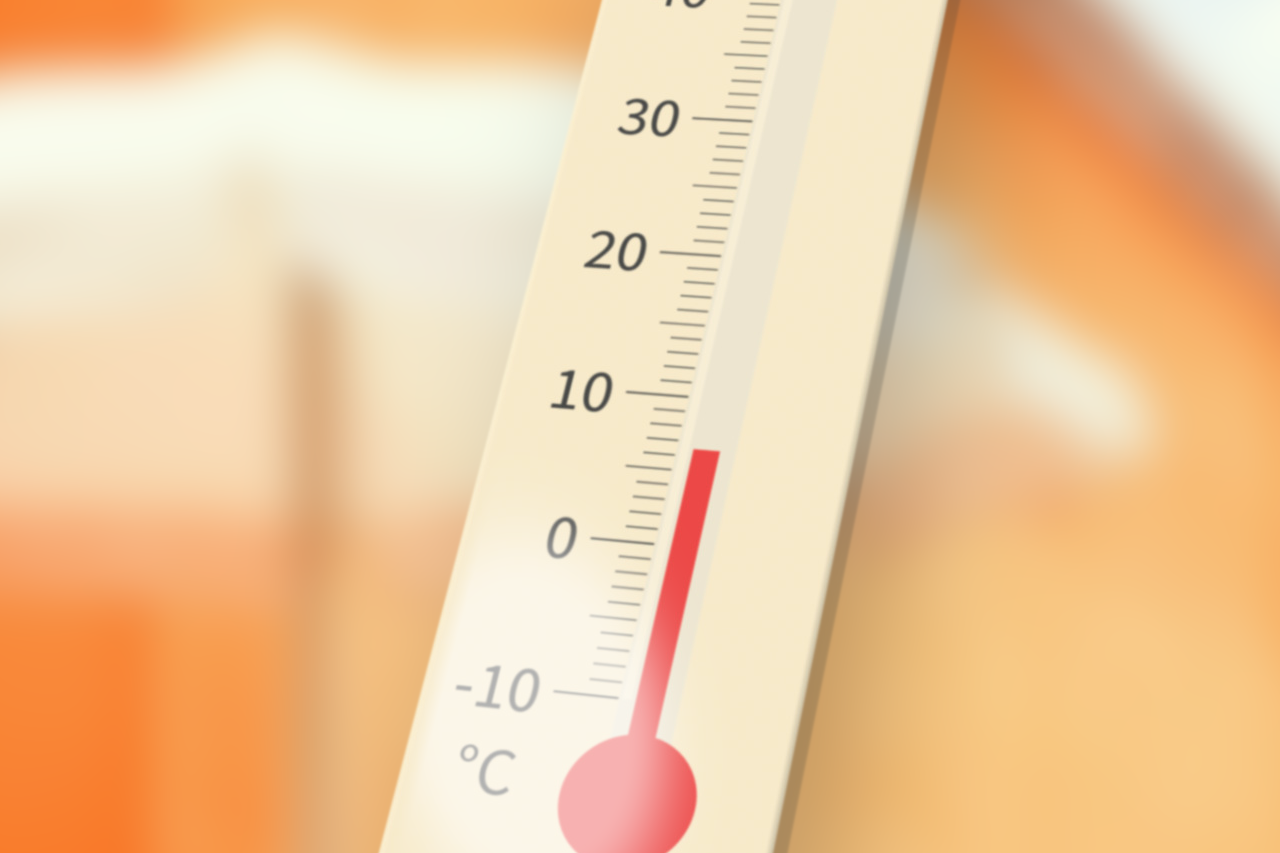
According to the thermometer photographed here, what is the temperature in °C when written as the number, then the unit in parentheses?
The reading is 6.5 (°C)
